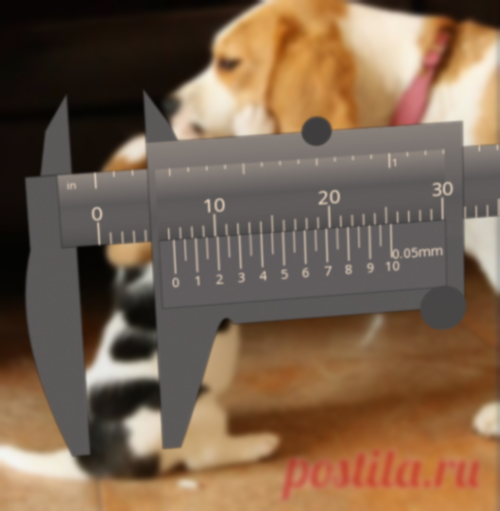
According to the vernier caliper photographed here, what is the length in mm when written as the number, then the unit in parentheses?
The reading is 6.4 (mm)
